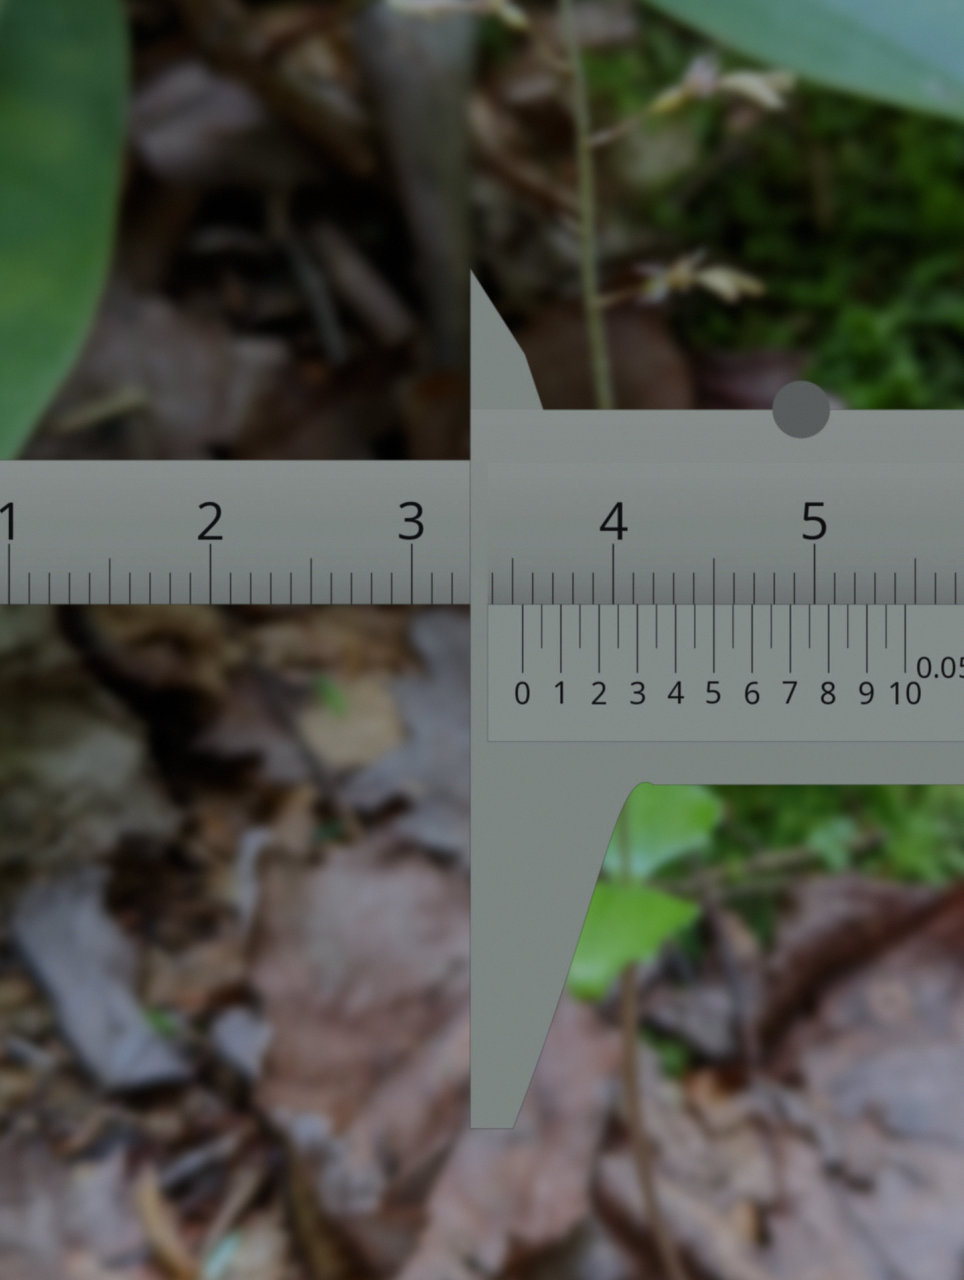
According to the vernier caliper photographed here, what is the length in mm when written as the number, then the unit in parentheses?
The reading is 35.5 (mm)
